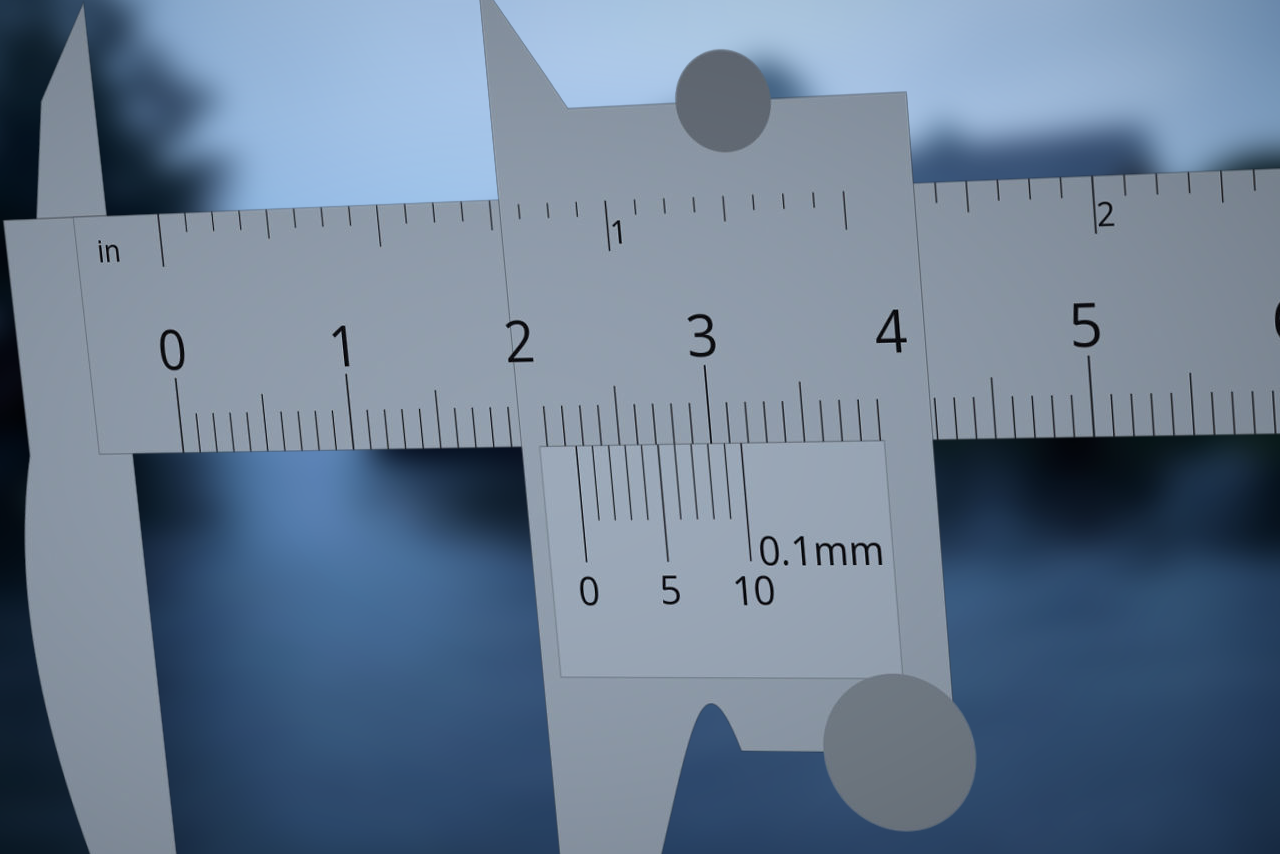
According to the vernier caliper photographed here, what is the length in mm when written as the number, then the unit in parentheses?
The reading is 22.6 (mm)
